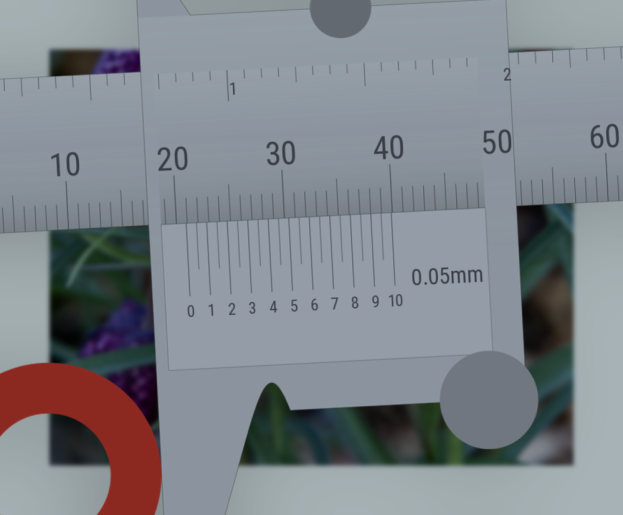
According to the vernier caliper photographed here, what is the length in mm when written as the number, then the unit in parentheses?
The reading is 20.9 (mm)
